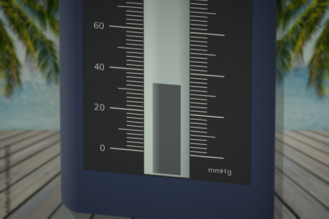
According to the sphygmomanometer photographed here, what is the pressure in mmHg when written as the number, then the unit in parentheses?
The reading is 34 (mmHg)
